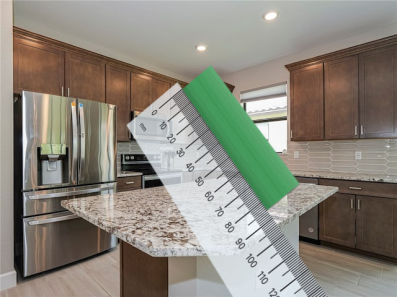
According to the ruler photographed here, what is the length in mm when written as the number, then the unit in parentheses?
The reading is 85 (mm)
